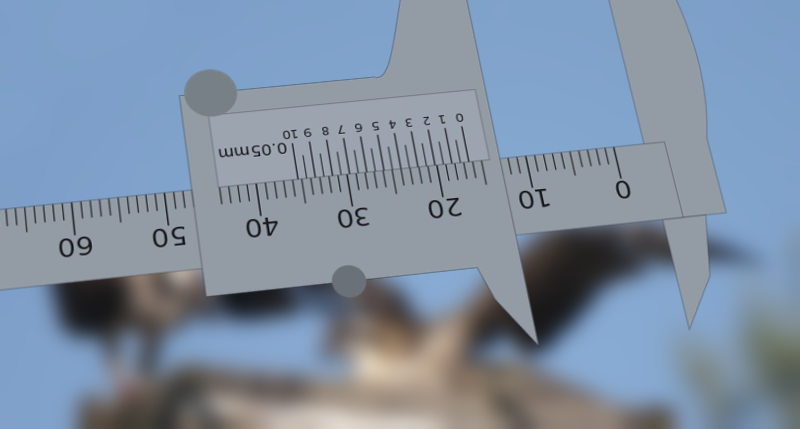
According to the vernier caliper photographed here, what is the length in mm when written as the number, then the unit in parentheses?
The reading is 16.4 (mm)
